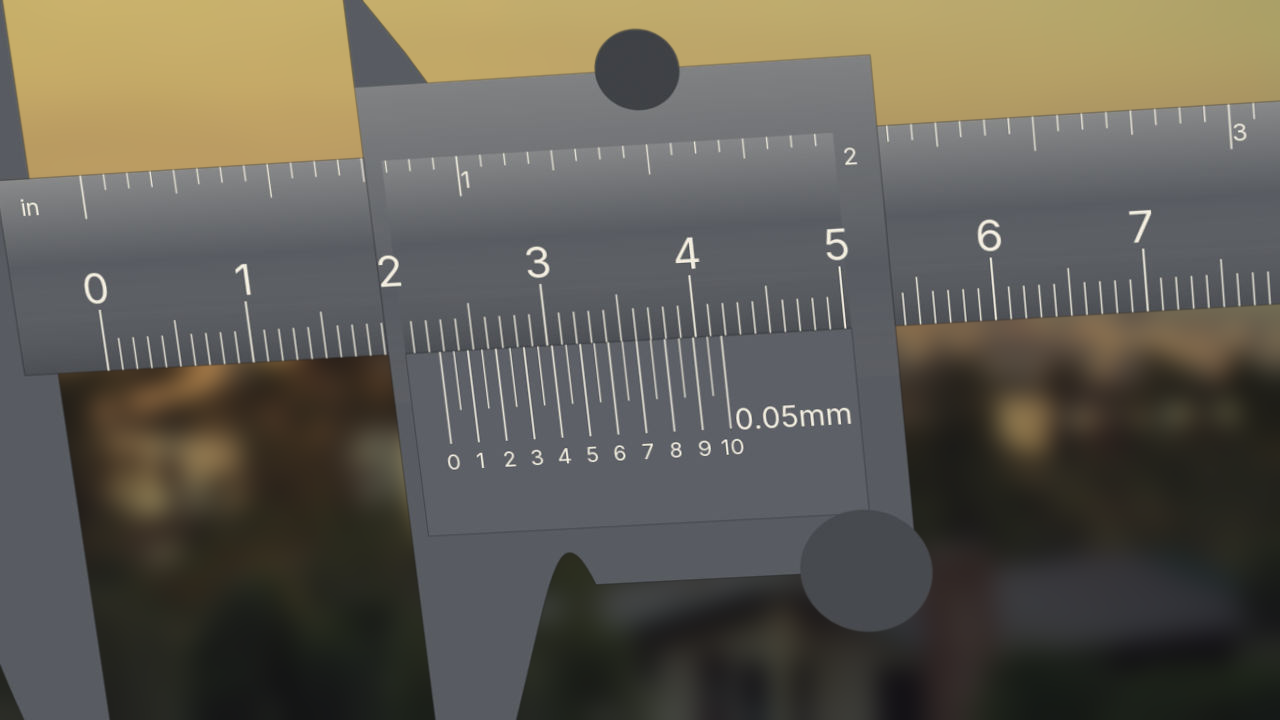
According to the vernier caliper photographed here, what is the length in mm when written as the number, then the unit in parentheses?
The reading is 22.7 (mm)
